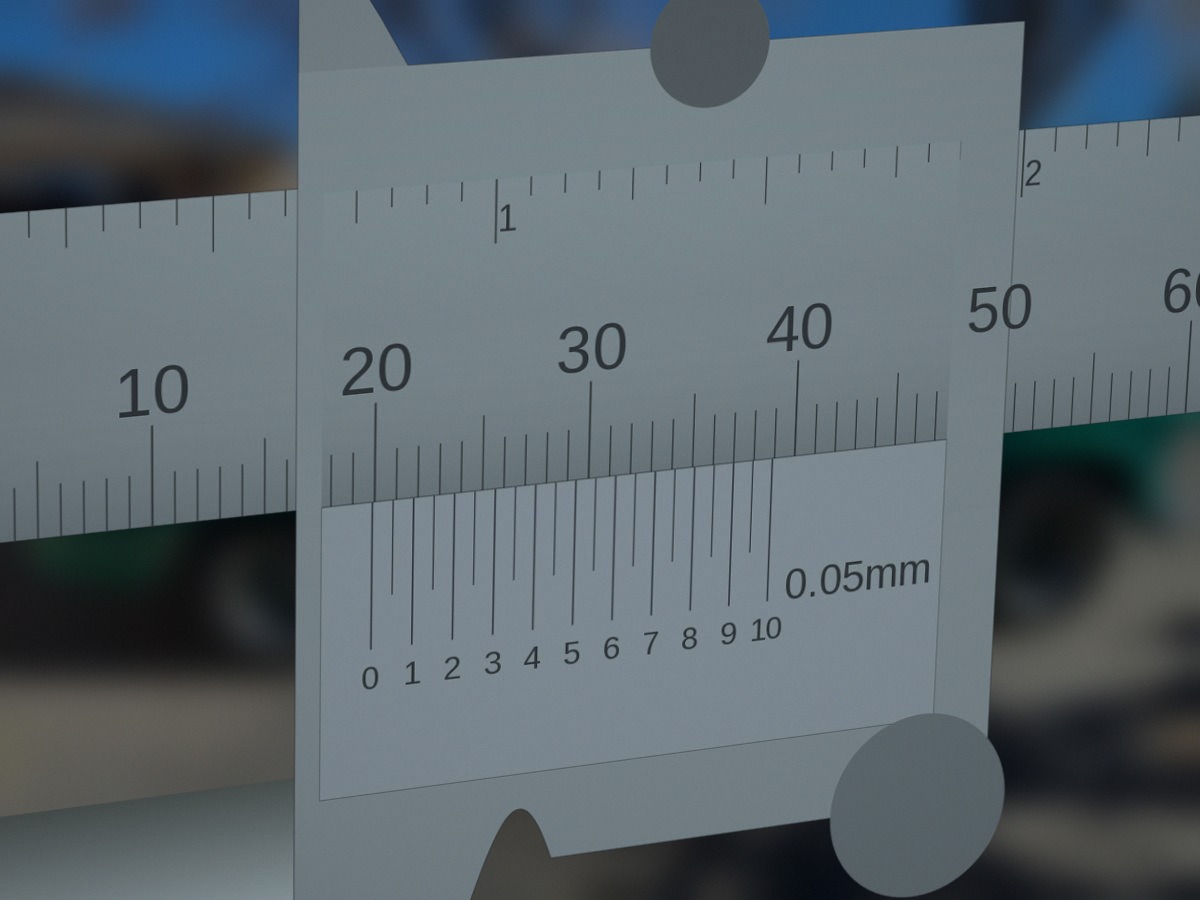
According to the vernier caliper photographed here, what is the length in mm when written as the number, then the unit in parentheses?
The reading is 19.9 (mm)
